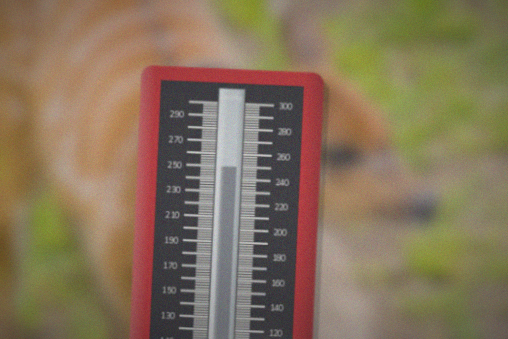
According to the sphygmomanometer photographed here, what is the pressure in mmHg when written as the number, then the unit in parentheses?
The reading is 250 (mmHg)
